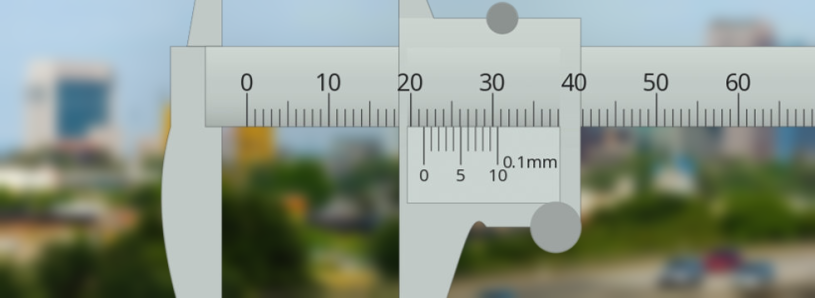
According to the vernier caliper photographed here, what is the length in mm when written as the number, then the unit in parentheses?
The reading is 21.6 (mm)
